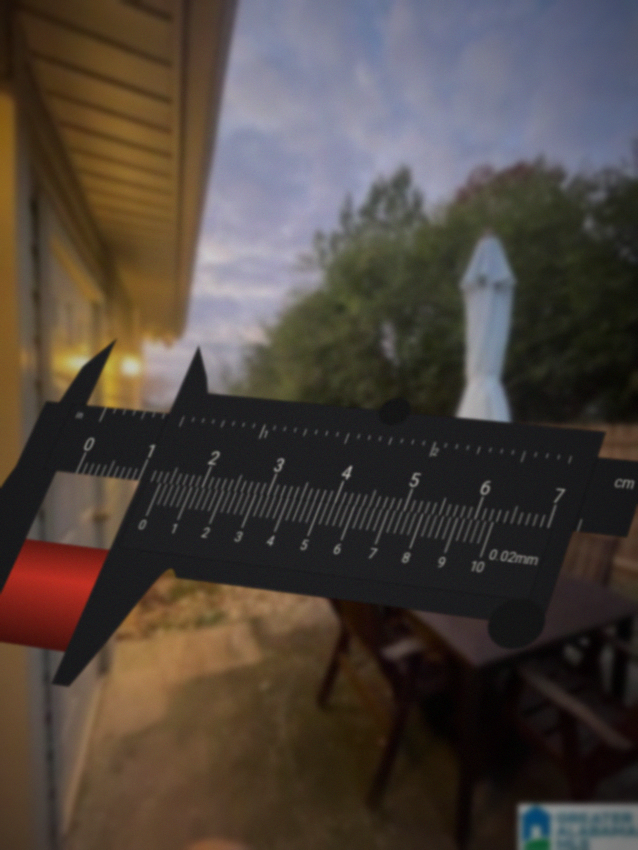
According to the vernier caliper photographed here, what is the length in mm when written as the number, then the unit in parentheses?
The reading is 13.5 (mm)
